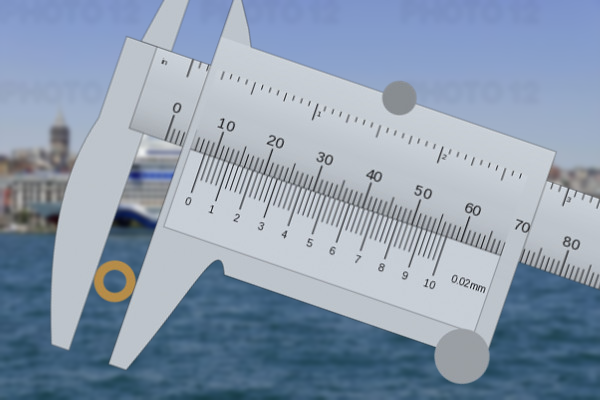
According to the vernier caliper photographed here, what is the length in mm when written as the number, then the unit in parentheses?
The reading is 8.0 (mm)
